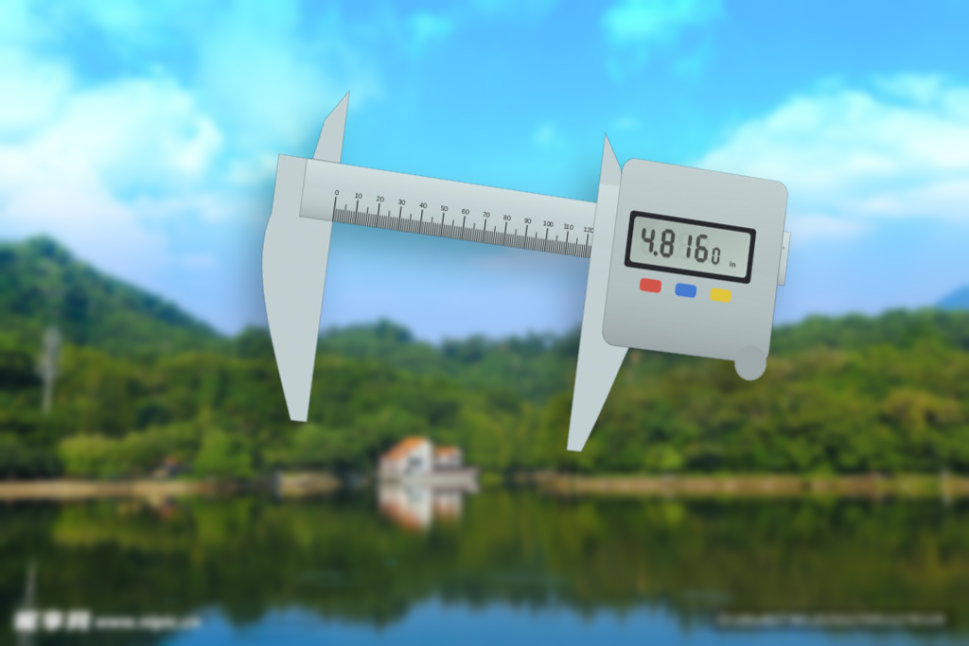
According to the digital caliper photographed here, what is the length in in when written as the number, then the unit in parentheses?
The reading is 4.8160 (in)
